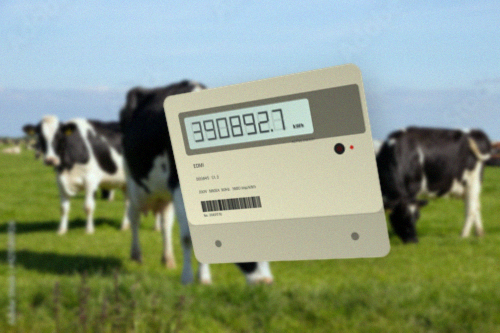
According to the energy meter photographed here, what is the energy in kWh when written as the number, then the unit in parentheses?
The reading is 390892.7 (kWh)
